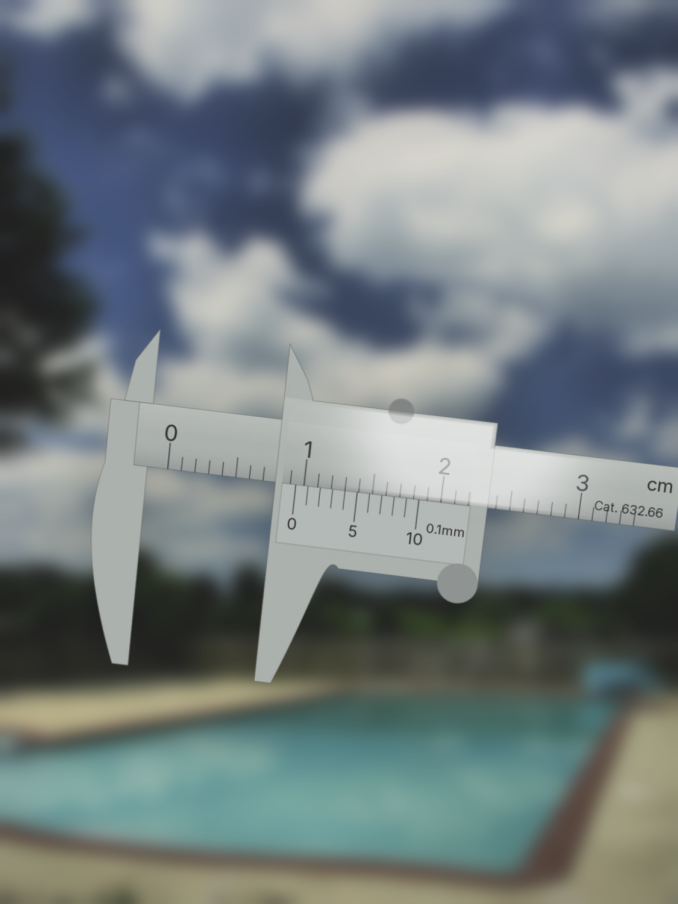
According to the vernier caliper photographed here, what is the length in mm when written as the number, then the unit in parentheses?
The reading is 9.4 (mm)
